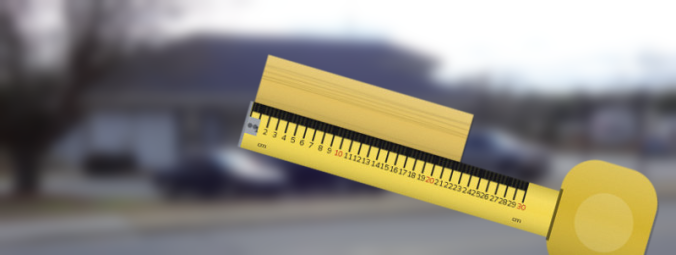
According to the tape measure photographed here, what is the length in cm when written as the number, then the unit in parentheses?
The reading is 22.5 (cm)
